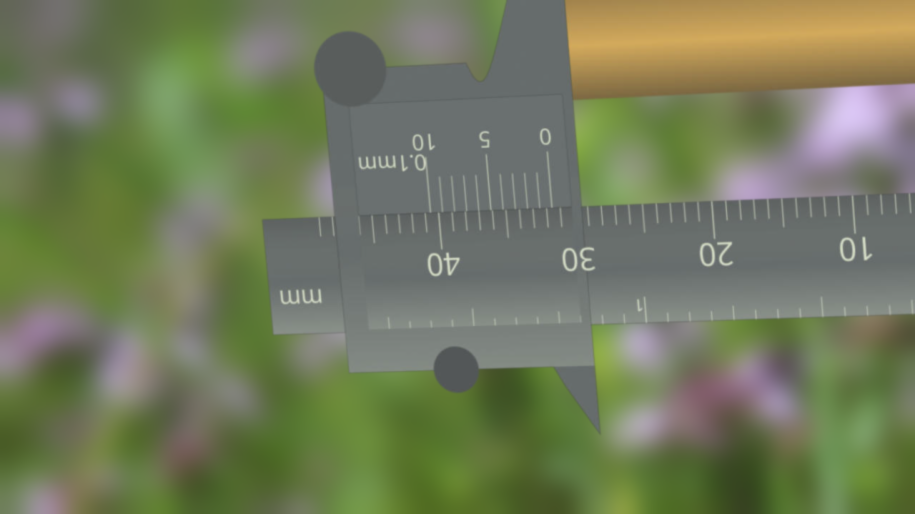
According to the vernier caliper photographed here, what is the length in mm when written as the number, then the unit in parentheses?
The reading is 31.6 (mm)
